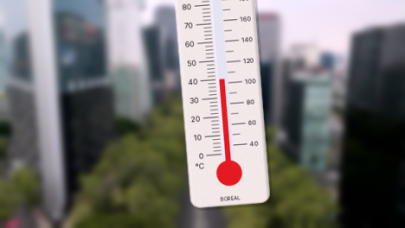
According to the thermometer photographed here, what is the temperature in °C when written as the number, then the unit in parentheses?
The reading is 40 (°C)
